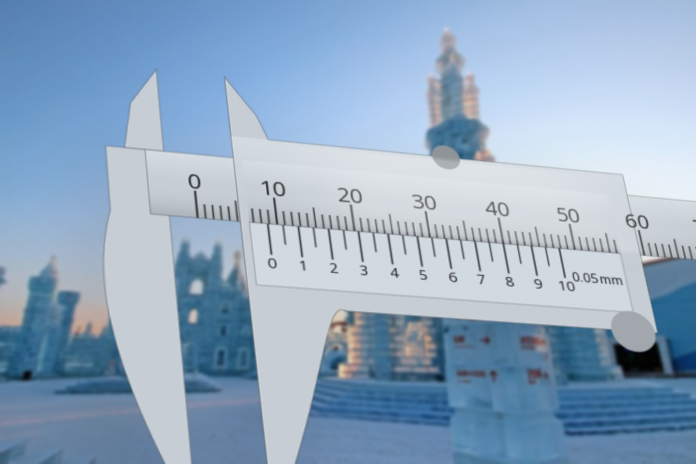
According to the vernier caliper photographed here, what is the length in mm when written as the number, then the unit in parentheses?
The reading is 8.8 (mm)
